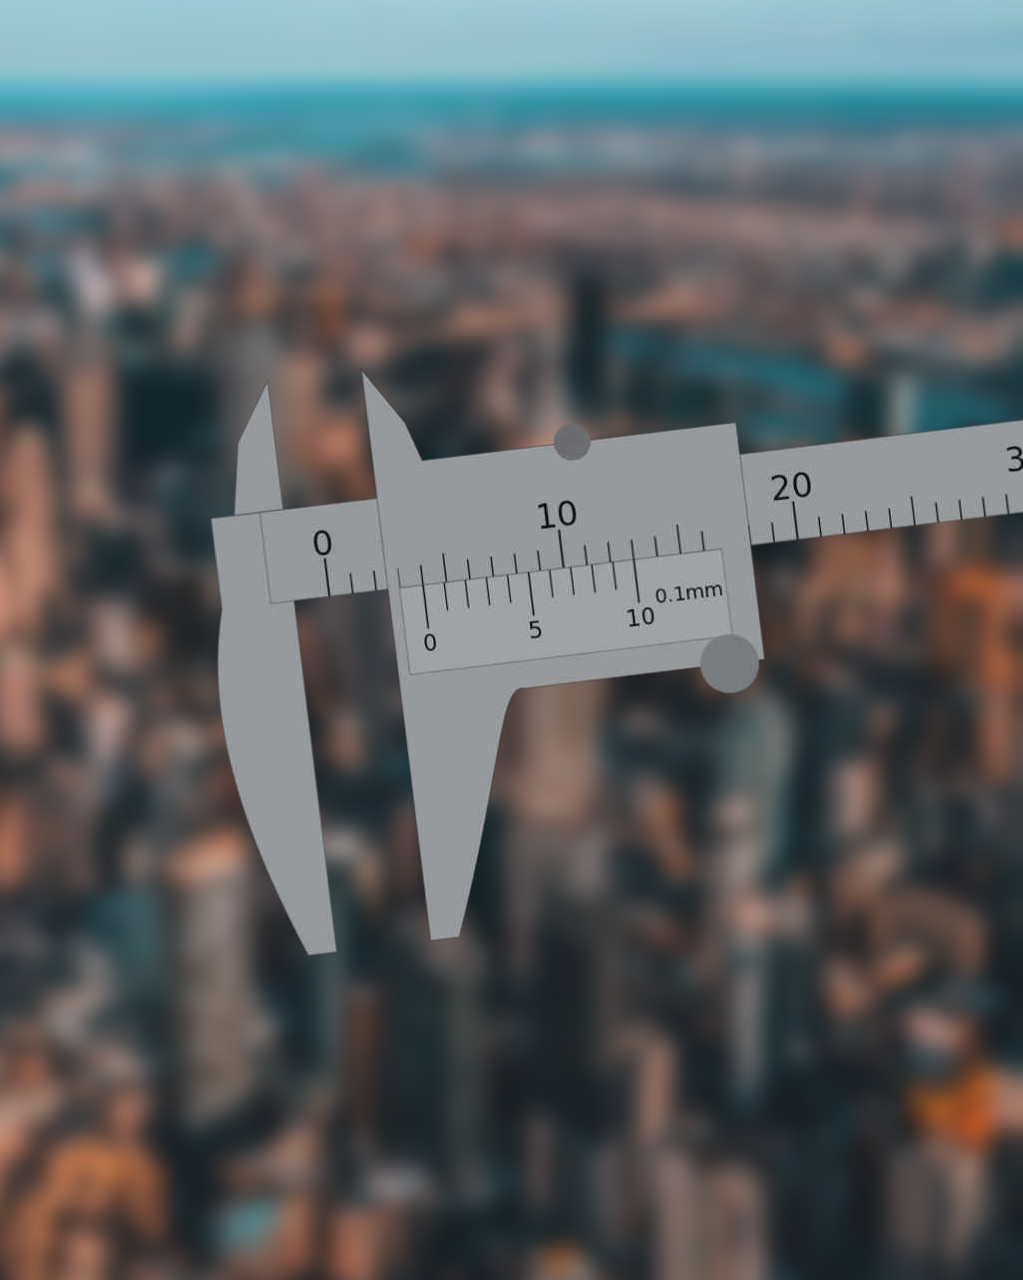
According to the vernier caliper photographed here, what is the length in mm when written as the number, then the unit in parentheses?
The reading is 4.0 (mm)
